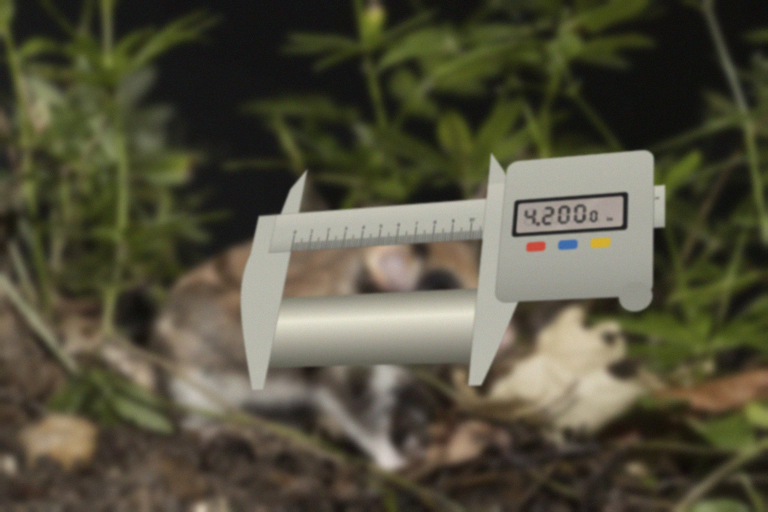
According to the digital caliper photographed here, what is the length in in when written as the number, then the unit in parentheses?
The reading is 4.2000 (in)
